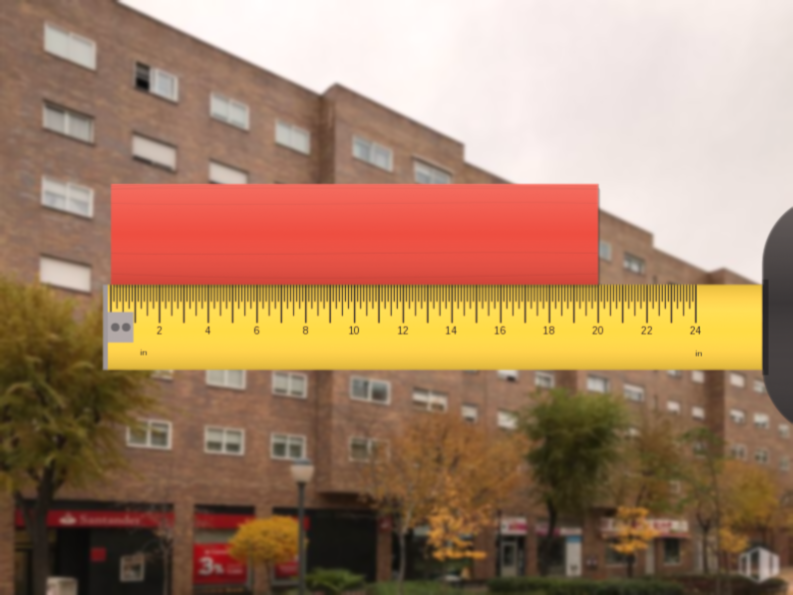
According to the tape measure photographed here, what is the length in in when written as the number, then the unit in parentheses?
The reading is 20 (in)
